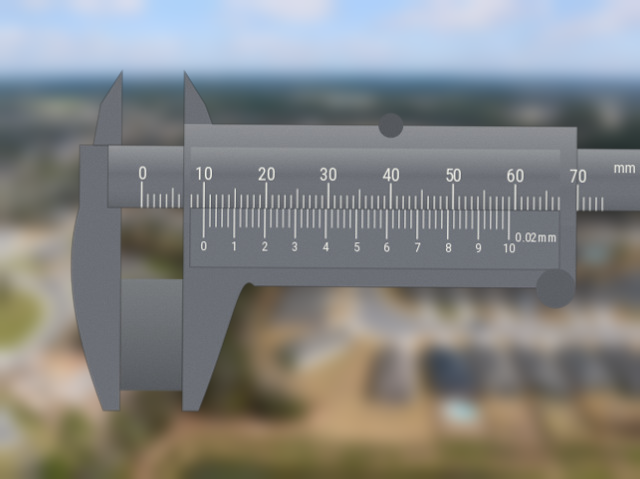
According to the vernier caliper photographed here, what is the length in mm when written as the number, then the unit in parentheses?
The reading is 10.0 (mm)
